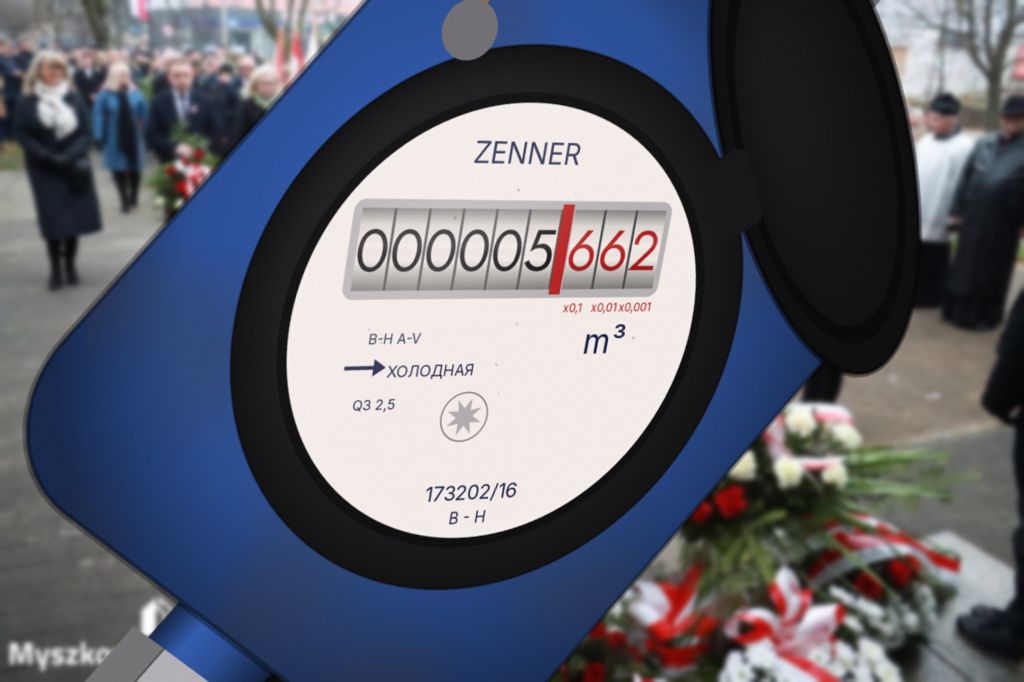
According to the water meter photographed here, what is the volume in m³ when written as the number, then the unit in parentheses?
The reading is 5.662 (m³)
